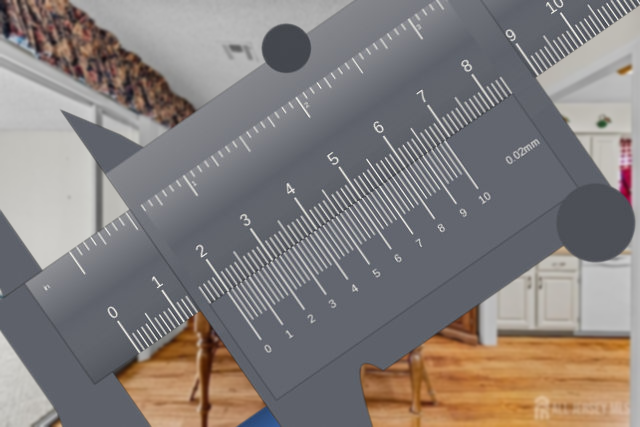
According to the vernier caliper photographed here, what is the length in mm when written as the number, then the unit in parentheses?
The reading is 19.8 (mm)
